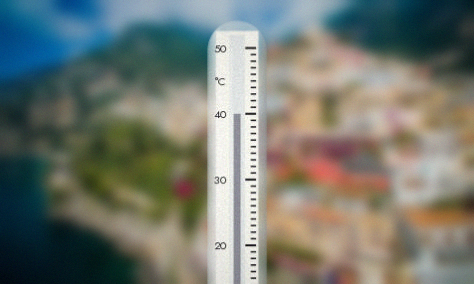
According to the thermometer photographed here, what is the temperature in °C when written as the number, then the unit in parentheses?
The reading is 40 (°C)
